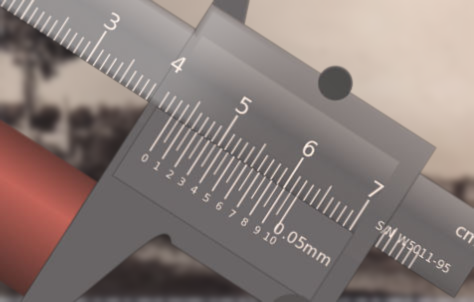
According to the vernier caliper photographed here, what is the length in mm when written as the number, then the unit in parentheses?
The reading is 43.0 (mm)
